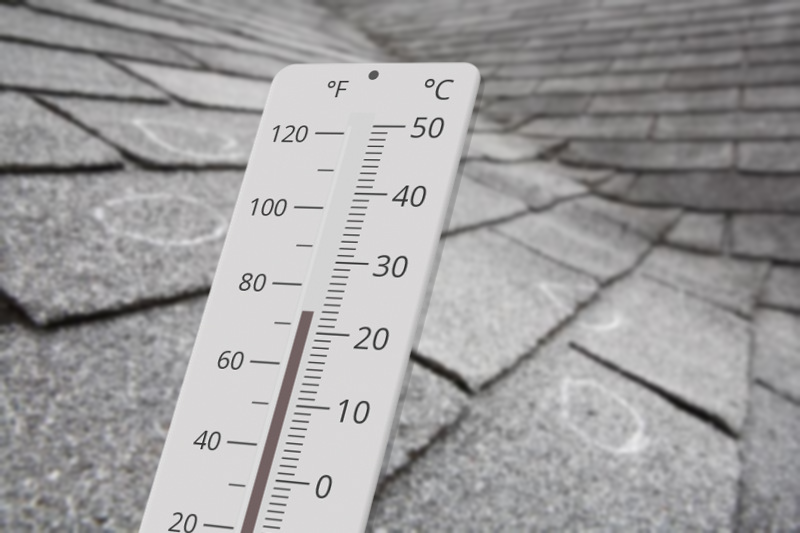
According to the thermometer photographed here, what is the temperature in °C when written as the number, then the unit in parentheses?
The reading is 23 (°C)
